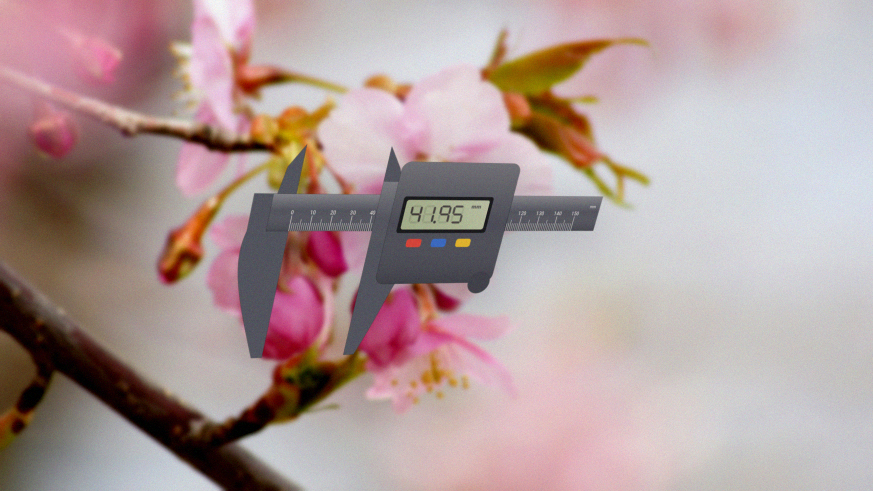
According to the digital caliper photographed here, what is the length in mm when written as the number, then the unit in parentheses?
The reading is 41.95 (mm)
